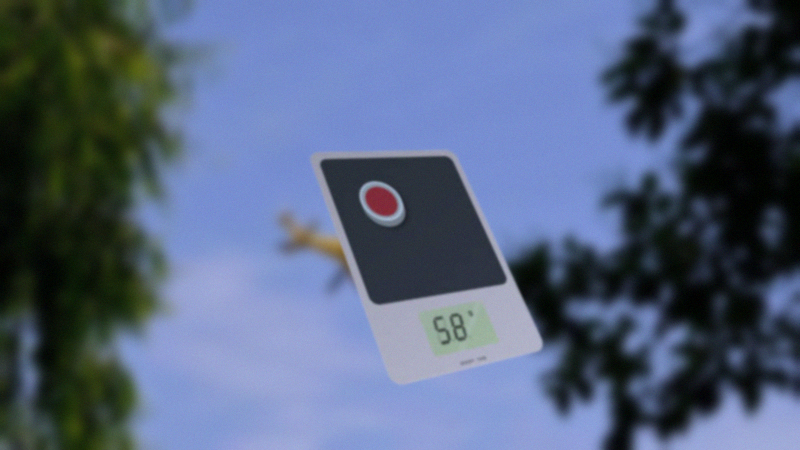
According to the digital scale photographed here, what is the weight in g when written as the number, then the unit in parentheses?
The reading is 58 (g)
